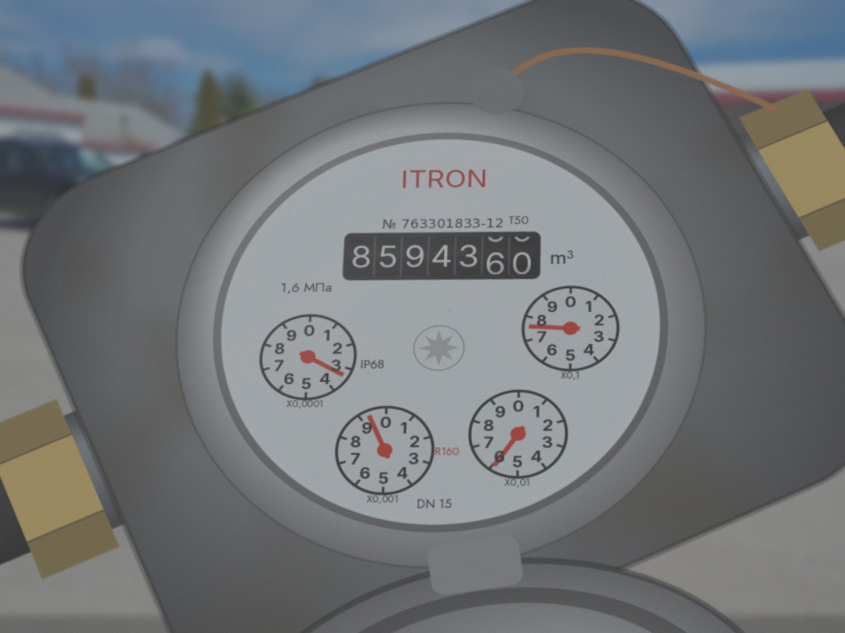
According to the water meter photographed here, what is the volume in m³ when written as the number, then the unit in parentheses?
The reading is 8594359.7593 (m³)
